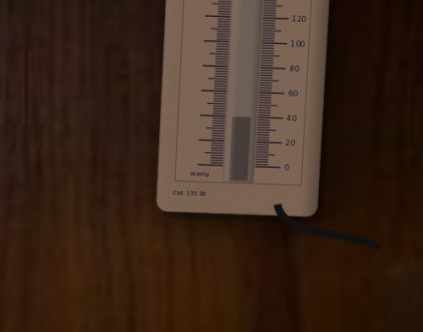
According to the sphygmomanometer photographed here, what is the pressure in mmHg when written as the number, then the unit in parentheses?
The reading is 40 (mmHg)
